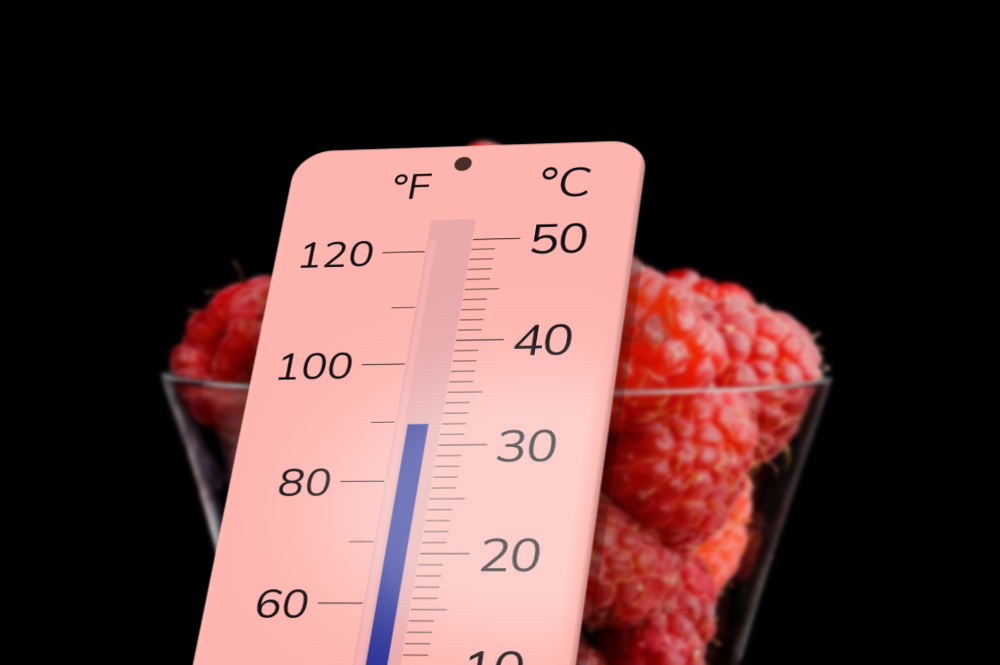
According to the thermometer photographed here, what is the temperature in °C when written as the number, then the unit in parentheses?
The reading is 32 (°C)
